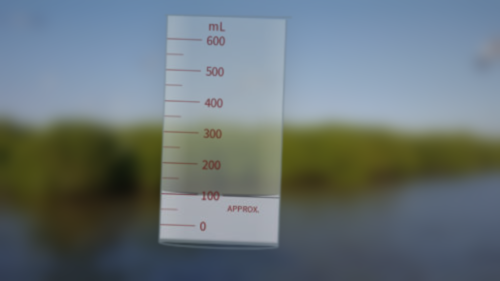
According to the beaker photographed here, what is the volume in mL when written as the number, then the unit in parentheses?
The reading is 100 (mL)
